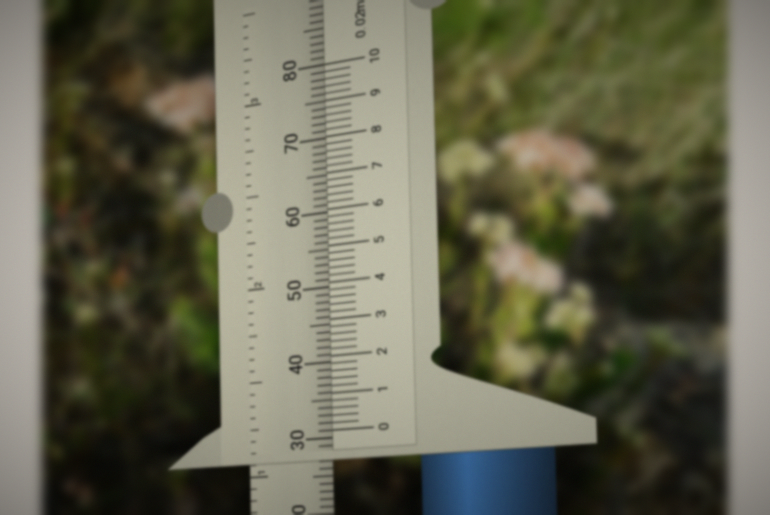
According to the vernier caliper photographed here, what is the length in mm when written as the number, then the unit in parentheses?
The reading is 31.0 (mm)
